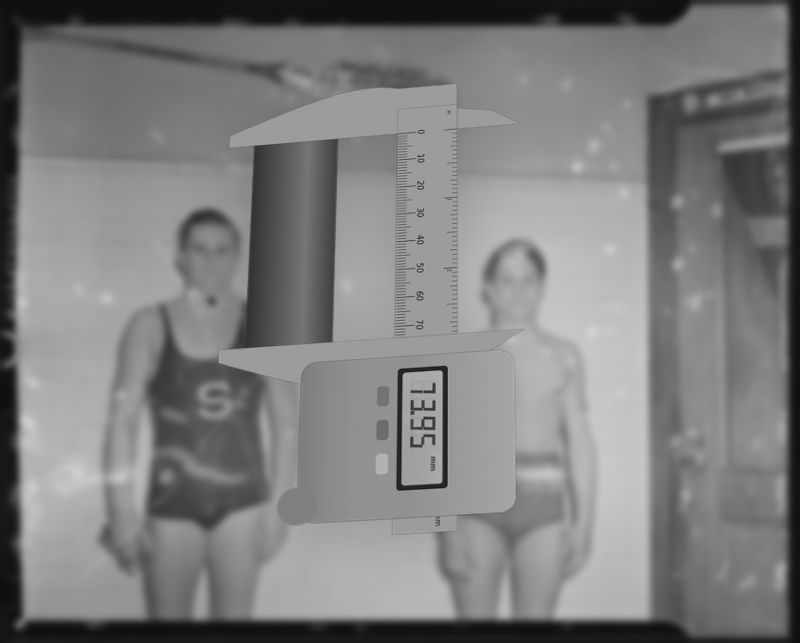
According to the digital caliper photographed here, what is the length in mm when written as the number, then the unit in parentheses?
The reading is 73.95 (mm)
